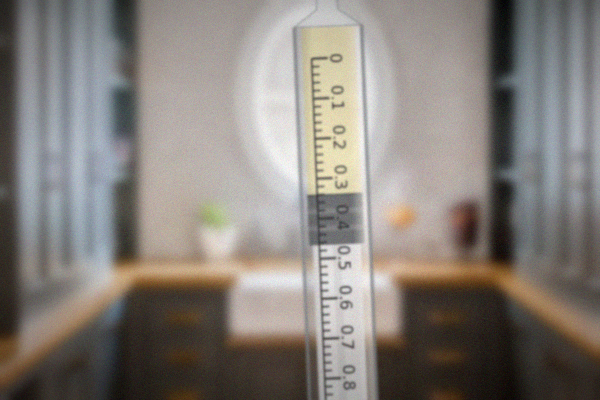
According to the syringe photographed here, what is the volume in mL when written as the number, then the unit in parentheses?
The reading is 0.34 (mL)
